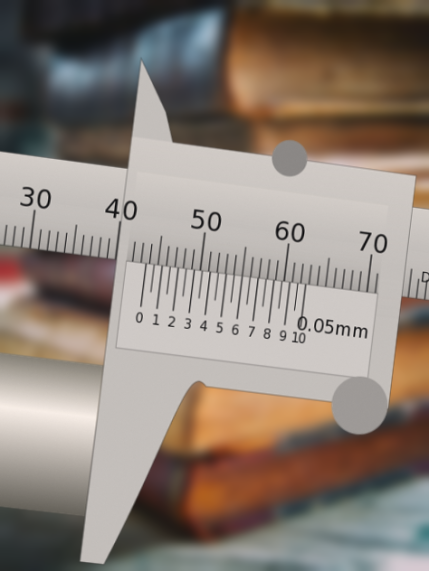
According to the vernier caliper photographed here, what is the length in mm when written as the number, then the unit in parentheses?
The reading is 43.6 (mm)
